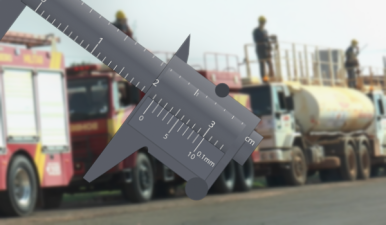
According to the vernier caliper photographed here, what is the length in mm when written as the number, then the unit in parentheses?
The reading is 21.2 (mm)
